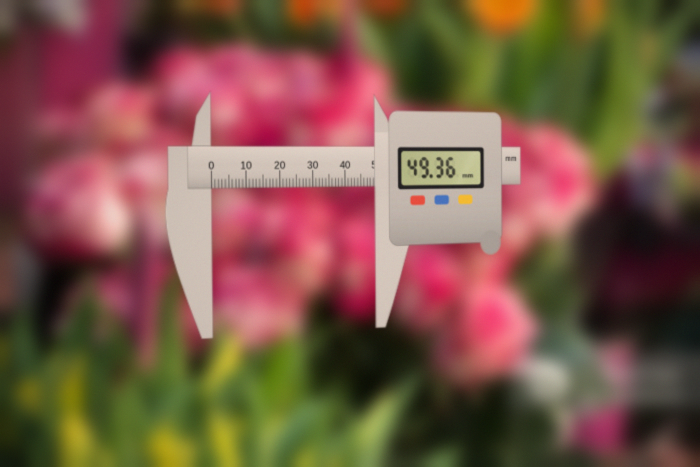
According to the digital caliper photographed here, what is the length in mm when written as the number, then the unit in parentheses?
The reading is 49.36 (mm)
